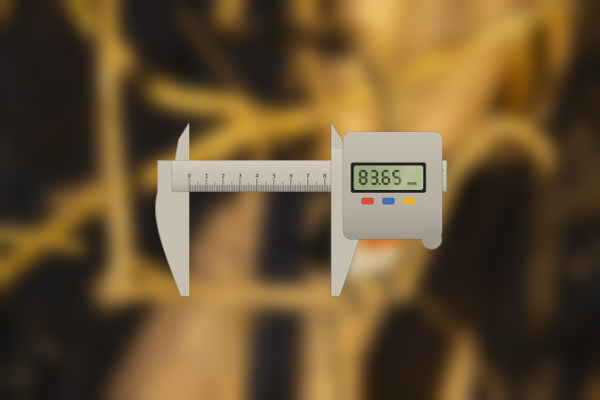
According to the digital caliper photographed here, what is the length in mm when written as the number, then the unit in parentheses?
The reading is 83.65 (mm)
